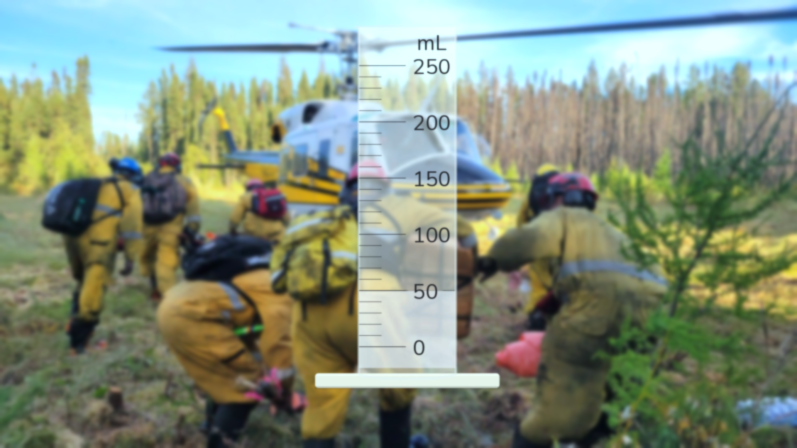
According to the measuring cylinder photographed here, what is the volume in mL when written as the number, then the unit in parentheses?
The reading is 50 (mL)
